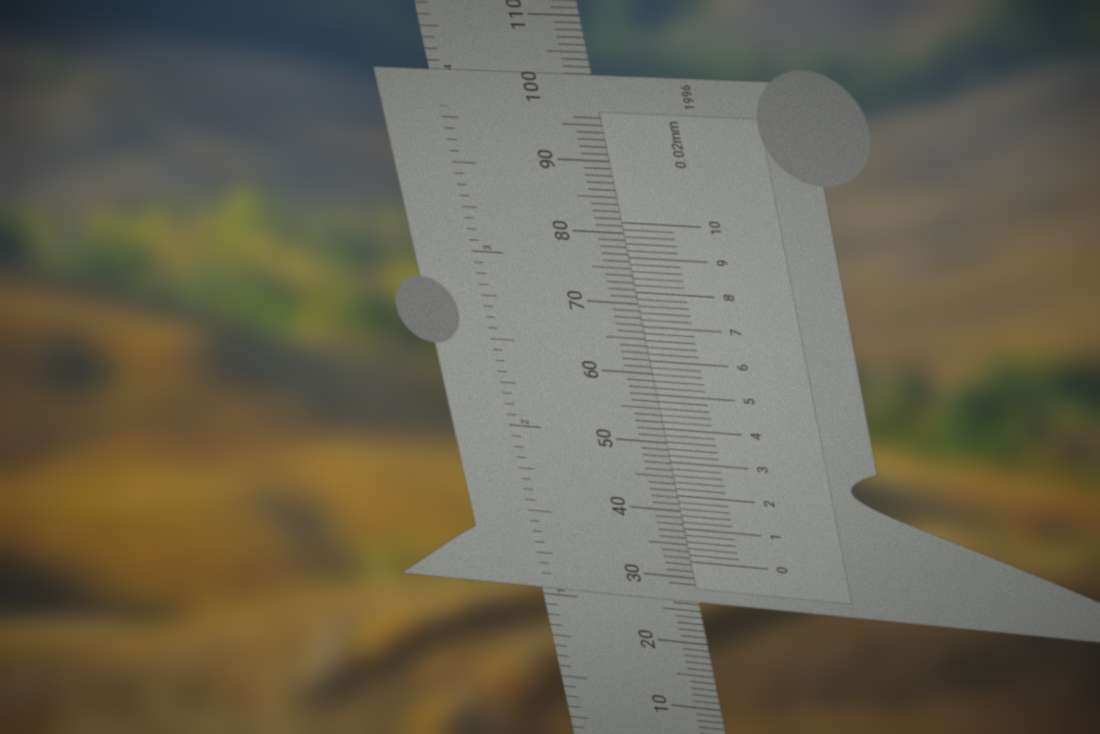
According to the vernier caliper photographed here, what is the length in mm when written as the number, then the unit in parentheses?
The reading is 32.5 (mm)
